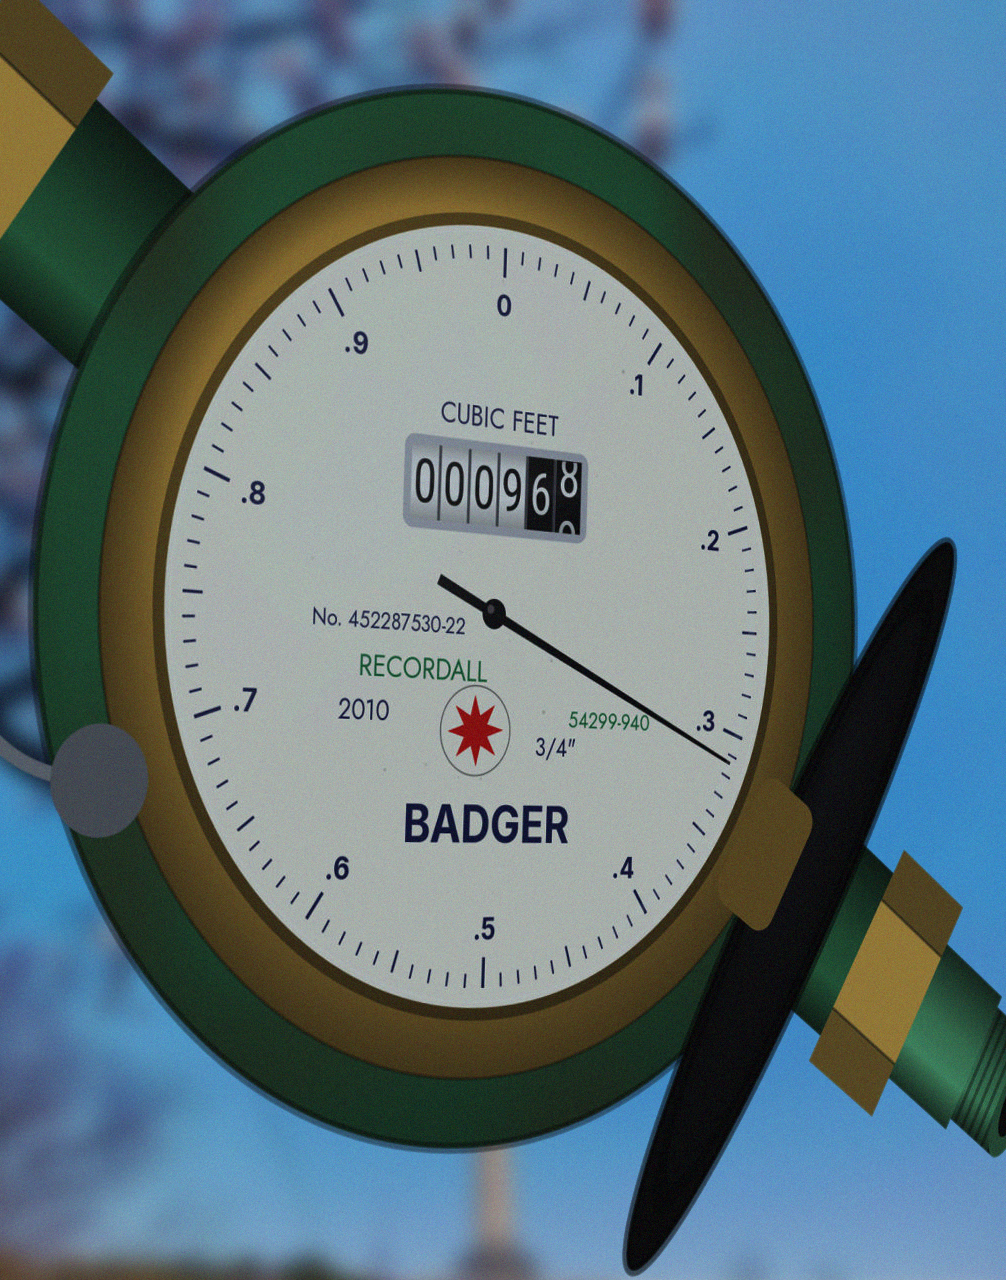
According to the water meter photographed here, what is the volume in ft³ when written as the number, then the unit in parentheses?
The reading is 968.31 (ft³)
